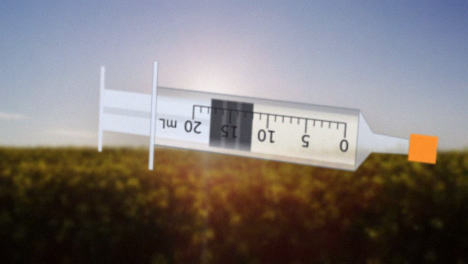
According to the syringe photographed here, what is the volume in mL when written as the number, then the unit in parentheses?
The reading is 12 (mL)
